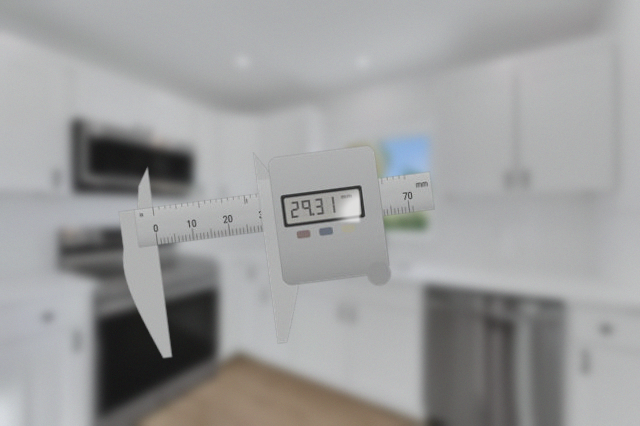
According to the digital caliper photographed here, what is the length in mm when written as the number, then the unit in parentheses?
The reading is 29.31 (mm)
